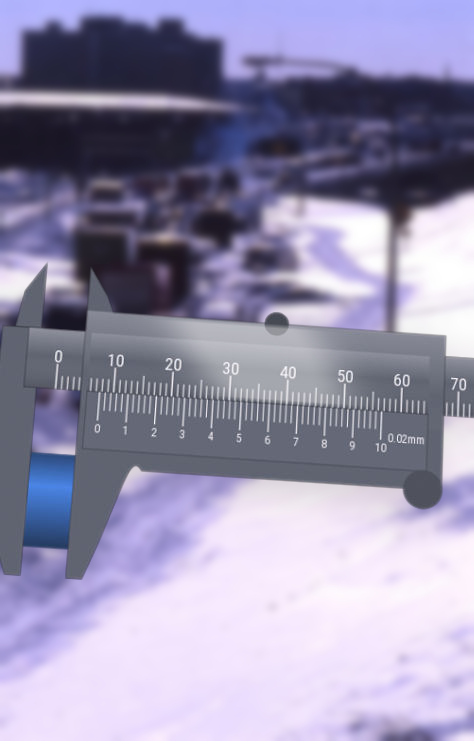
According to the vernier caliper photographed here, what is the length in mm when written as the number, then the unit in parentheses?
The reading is 7.6 (mm)
